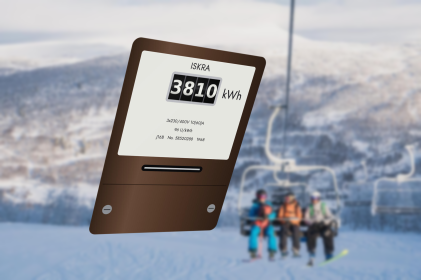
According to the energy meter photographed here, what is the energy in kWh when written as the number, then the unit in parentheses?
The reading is 3810 (kWh)
